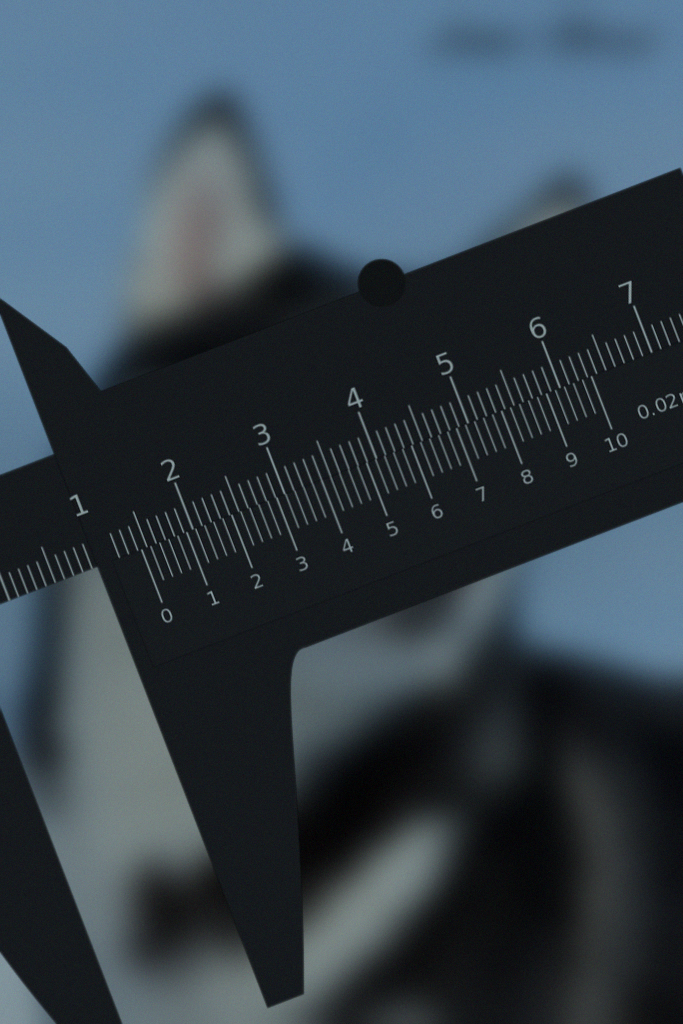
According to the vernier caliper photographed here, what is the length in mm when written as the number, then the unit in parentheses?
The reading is 14.4 (mm)
